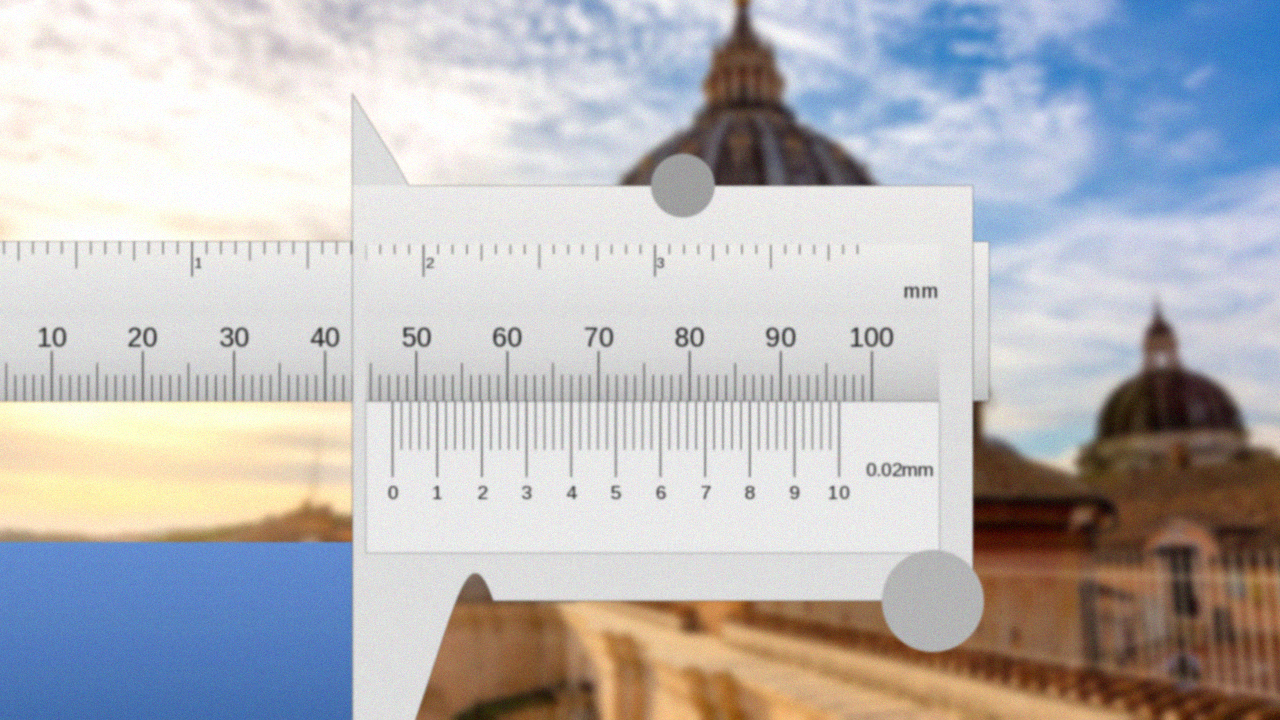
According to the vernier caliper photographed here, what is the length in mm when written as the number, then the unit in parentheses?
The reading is 47.4 (mm)
